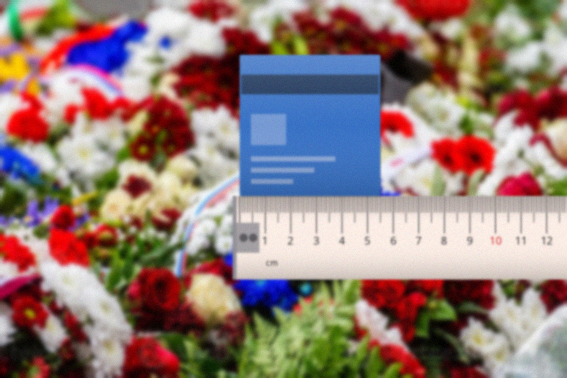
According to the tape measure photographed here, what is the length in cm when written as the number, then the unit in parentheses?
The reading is 5.5 (cm)
